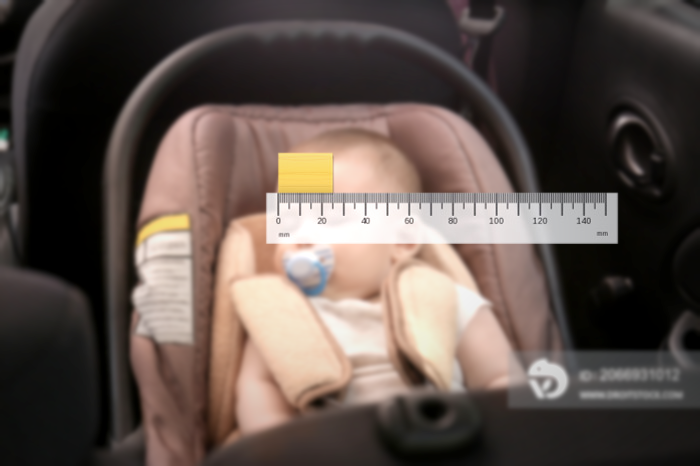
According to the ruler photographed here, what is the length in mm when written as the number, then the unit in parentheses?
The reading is 25 (mm)
